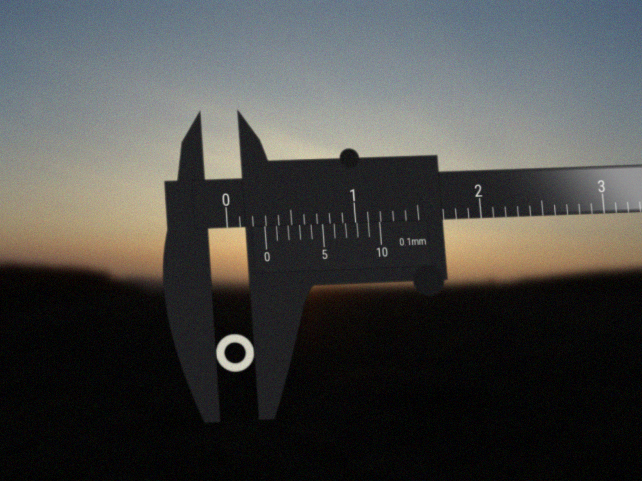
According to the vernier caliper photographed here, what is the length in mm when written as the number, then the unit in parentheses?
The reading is 2.9 (mm)
